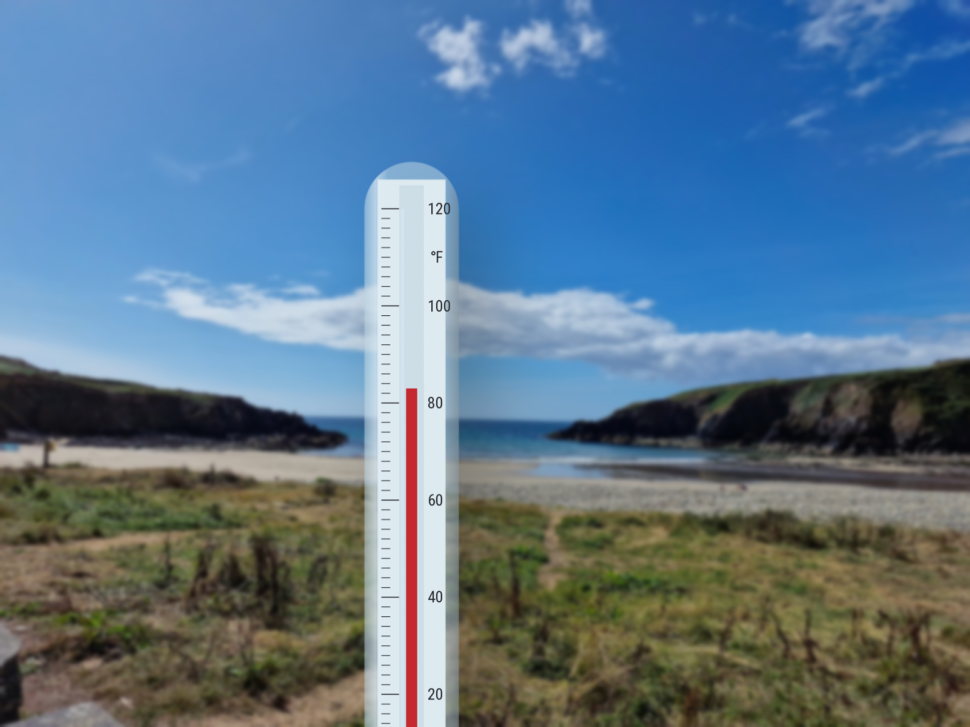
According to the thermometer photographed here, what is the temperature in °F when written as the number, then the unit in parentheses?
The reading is 83 (°F)
